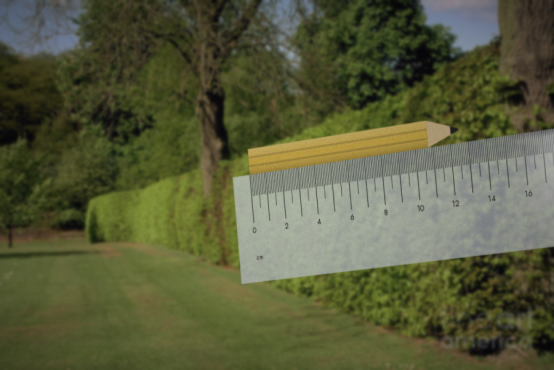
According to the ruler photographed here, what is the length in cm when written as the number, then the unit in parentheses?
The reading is 12.5 (cm)
